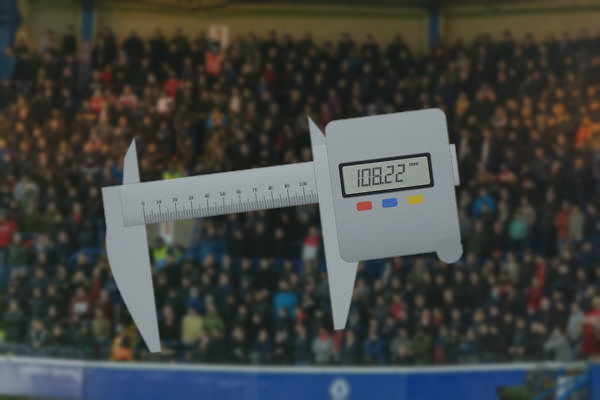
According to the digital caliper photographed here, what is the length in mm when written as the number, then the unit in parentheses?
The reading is 108.22 (mm)
